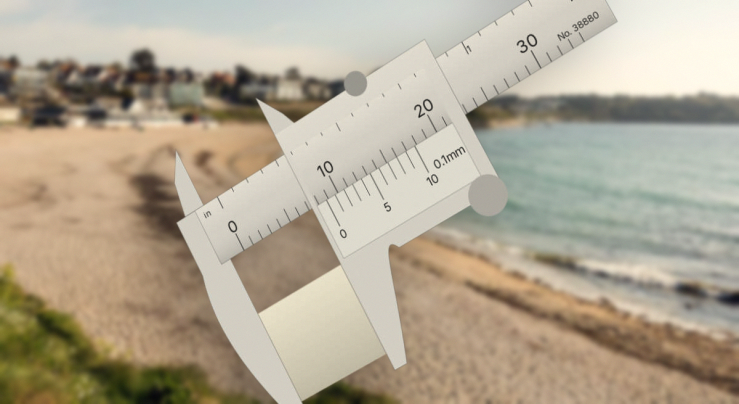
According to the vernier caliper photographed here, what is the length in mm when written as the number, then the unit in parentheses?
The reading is 8.8 (mm)
